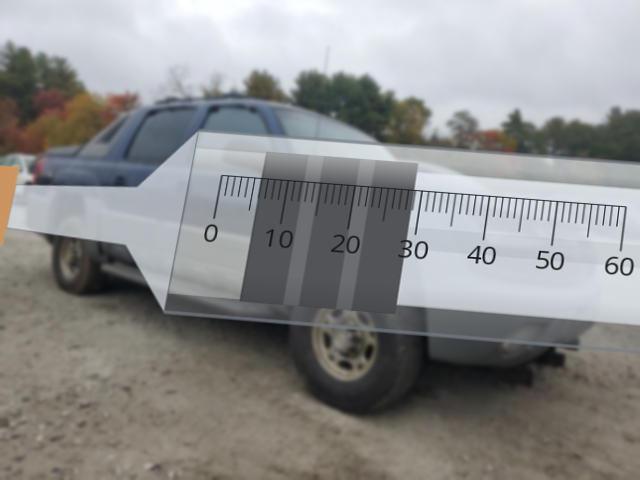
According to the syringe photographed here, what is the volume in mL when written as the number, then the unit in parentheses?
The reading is 6 (mL)
